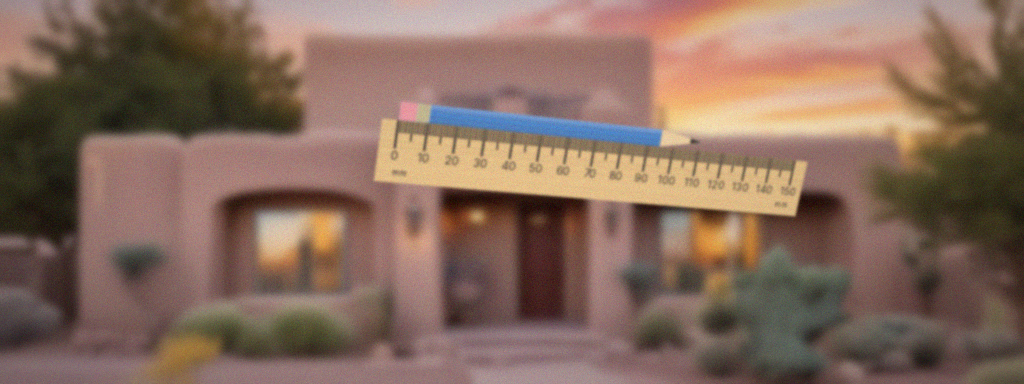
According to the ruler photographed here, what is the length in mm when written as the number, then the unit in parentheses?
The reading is 110 (mm)
